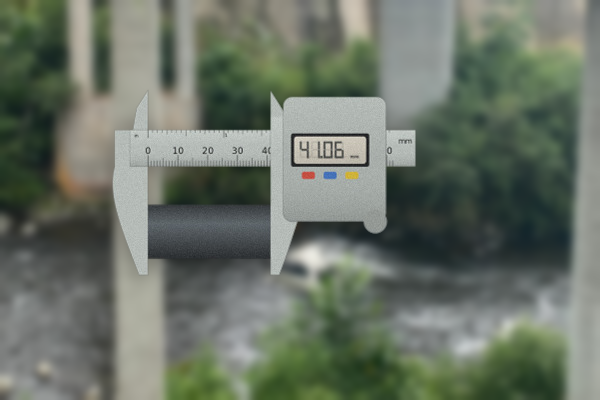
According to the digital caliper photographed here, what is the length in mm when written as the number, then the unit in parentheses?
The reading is 41.06 (mm)
